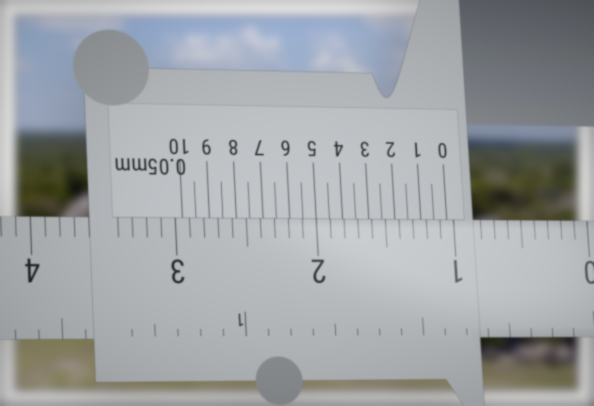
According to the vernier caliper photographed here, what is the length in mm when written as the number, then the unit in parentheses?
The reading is 10.5 (mm)
